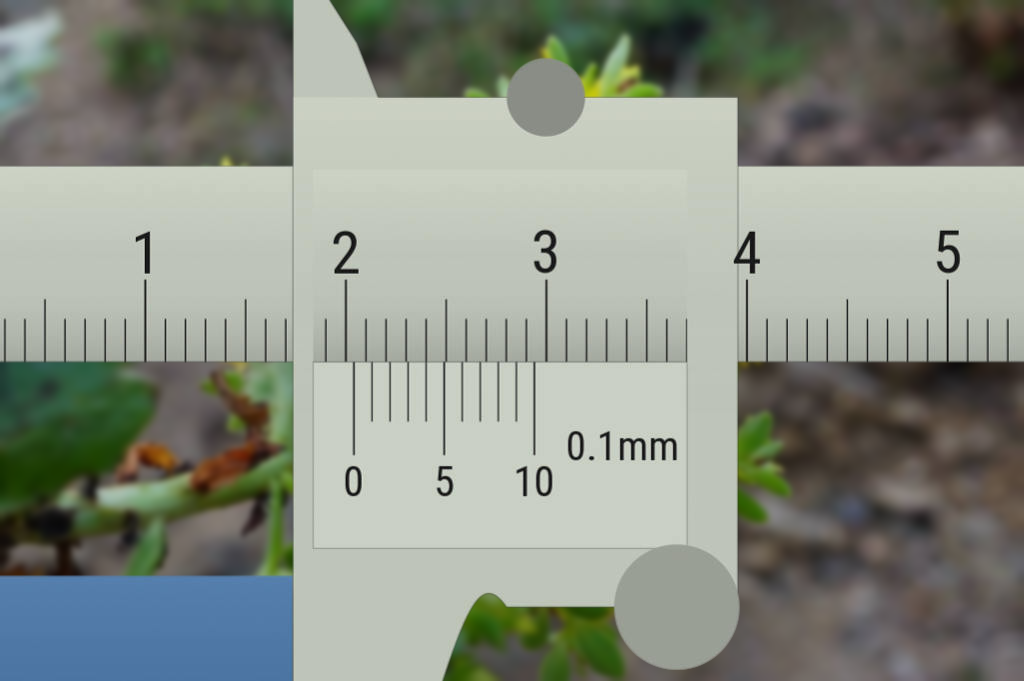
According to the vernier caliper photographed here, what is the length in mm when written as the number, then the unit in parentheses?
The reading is 20.4 (mm)
